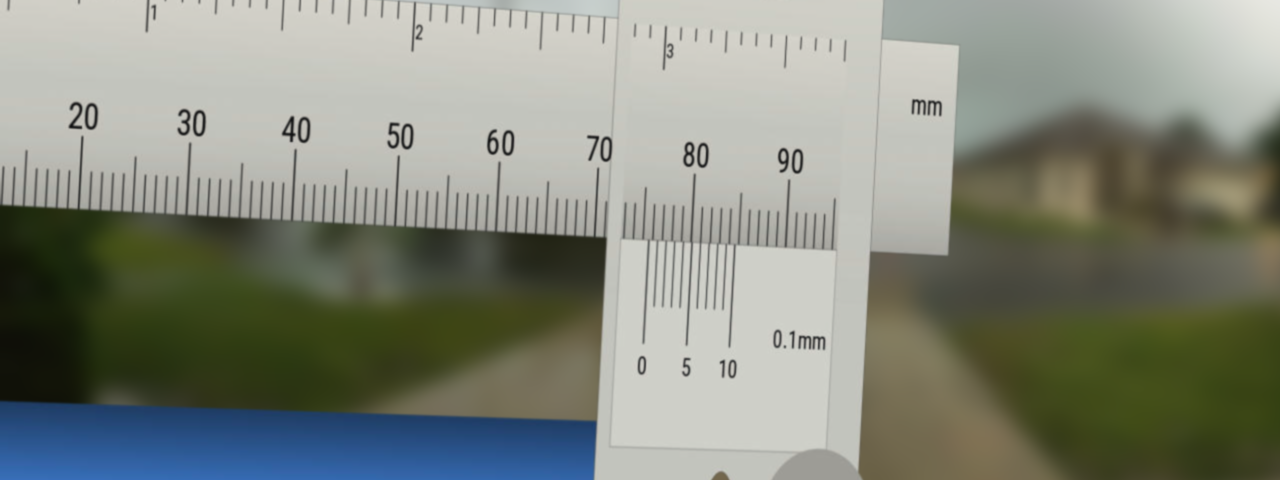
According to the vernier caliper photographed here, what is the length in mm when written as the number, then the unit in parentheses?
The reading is 75.6 (mm)
